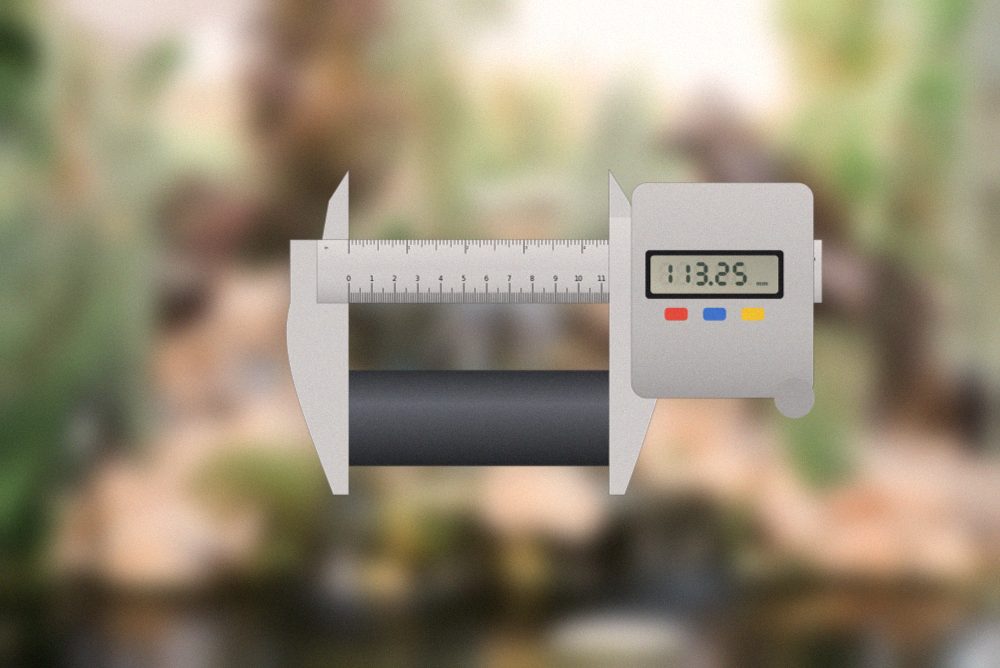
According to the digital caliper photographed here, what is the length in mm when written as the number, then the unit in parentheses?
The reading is 113.25 (mm)
